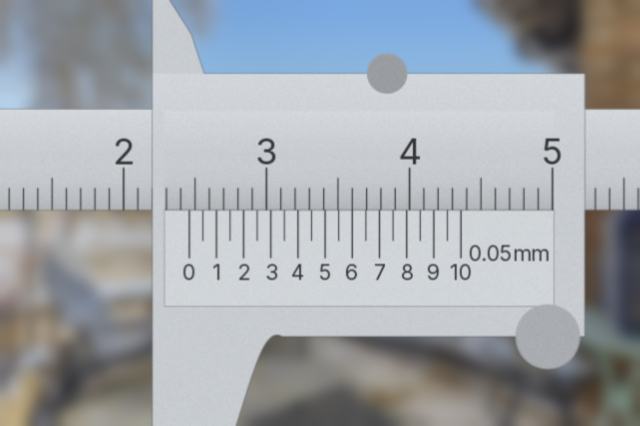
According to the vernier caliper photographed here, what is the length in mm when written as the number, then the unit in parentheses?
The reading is 24.6 (mm)
